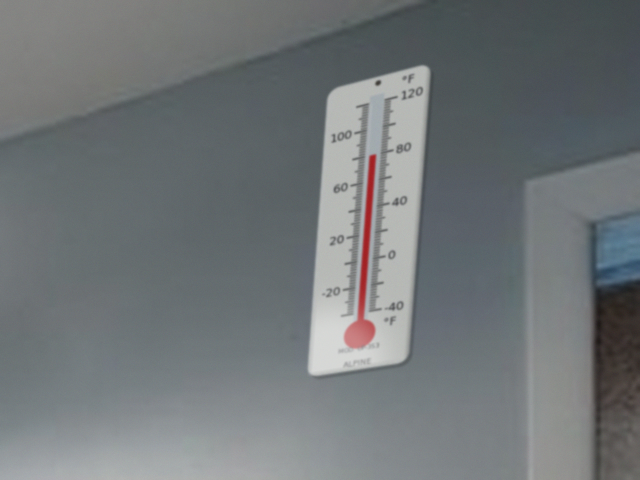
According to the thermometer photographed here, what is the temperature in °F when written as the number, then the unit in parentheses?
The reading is 80 (°F)
